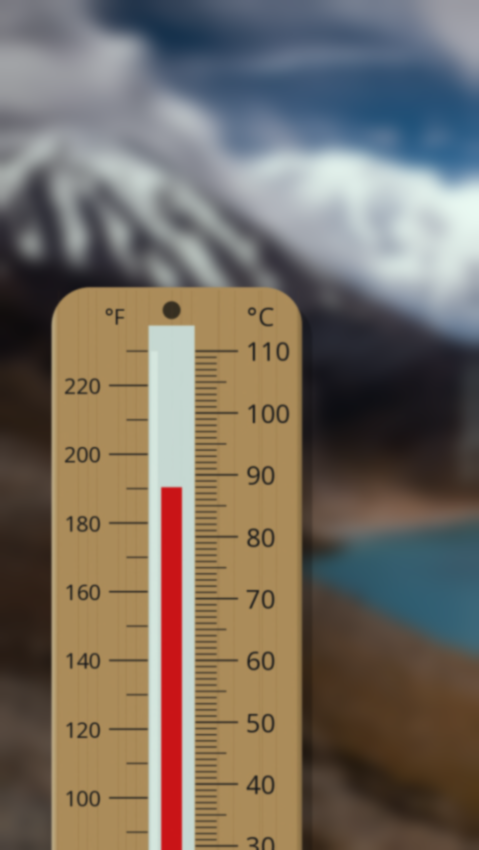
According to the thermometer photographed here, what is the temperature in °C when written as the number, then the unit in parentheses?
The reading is 88 (°C)
